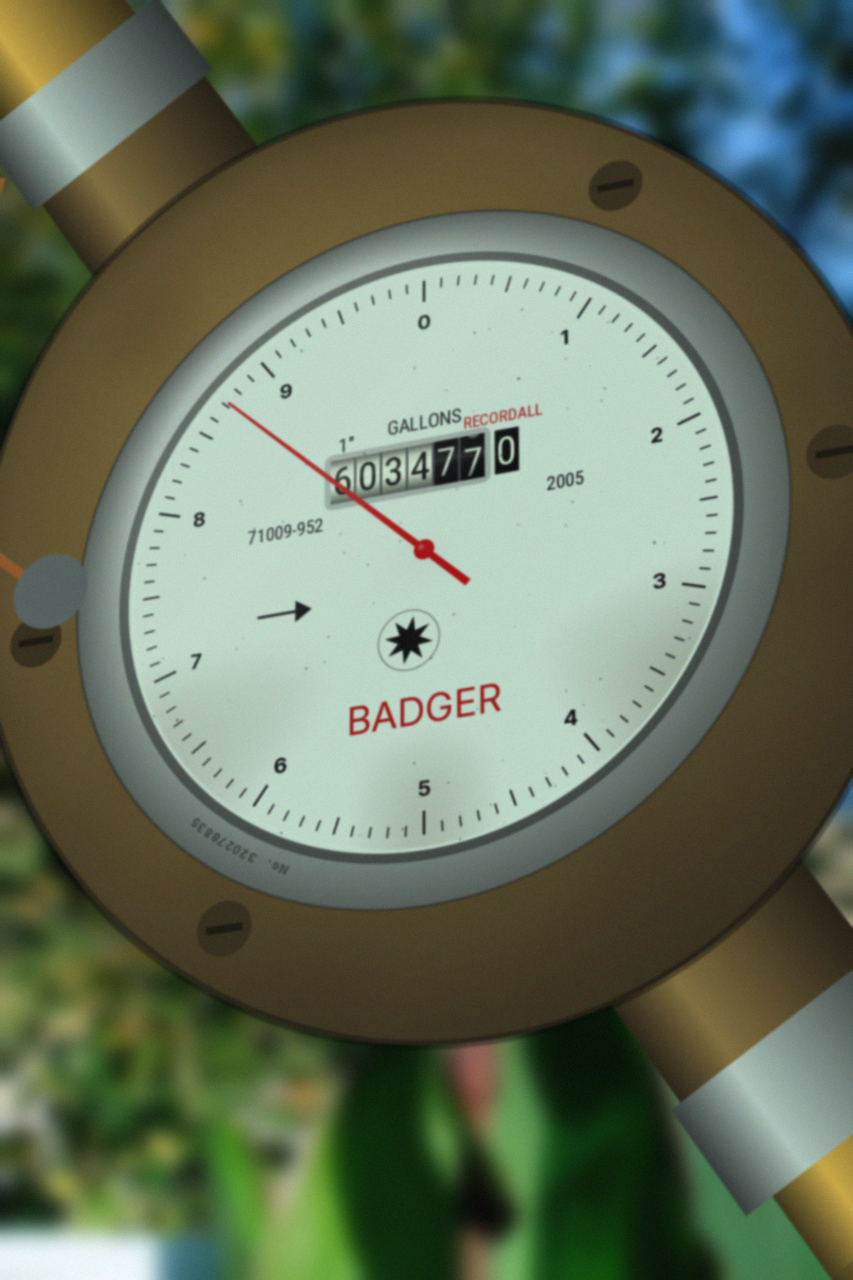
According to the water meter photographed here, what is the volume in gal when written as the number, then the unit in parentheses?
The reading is 6034768.7 (gal)
